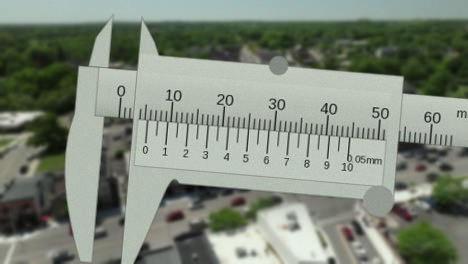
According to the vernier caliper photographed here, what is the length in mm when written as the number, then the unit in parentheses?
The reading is 5.5 (mm)
